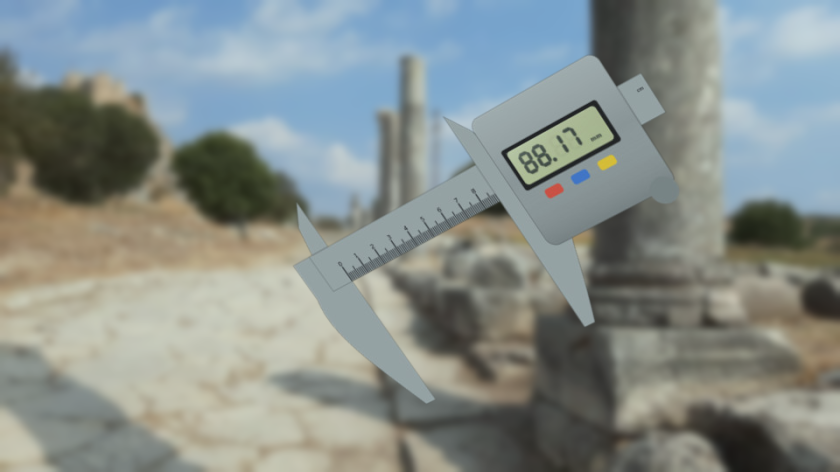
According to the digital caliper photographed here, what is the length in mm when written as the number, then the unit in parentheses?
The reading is 88.17 (mm)
